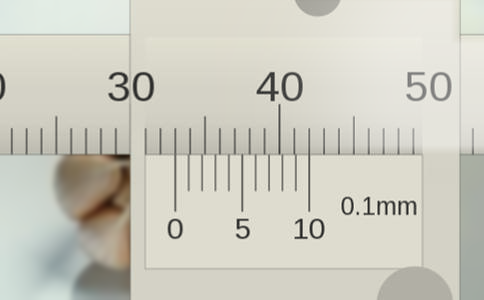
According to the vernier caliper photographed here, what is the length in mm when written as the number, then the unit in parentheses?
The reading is 33.0 (mm)
